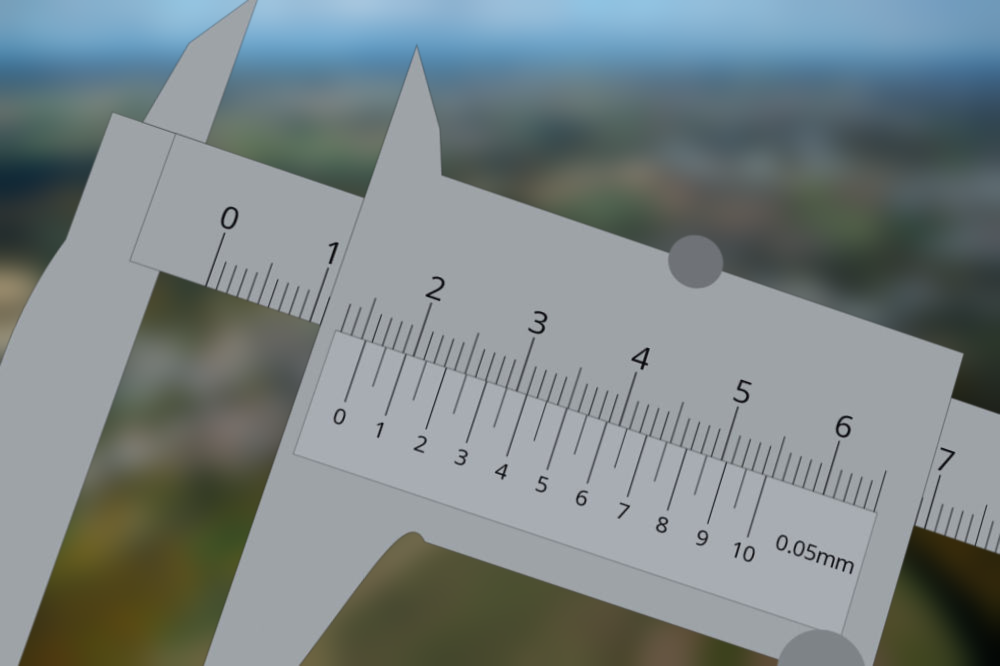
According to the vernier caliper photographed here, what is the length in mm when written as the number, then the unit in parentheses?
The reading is 15.4 (mm)
